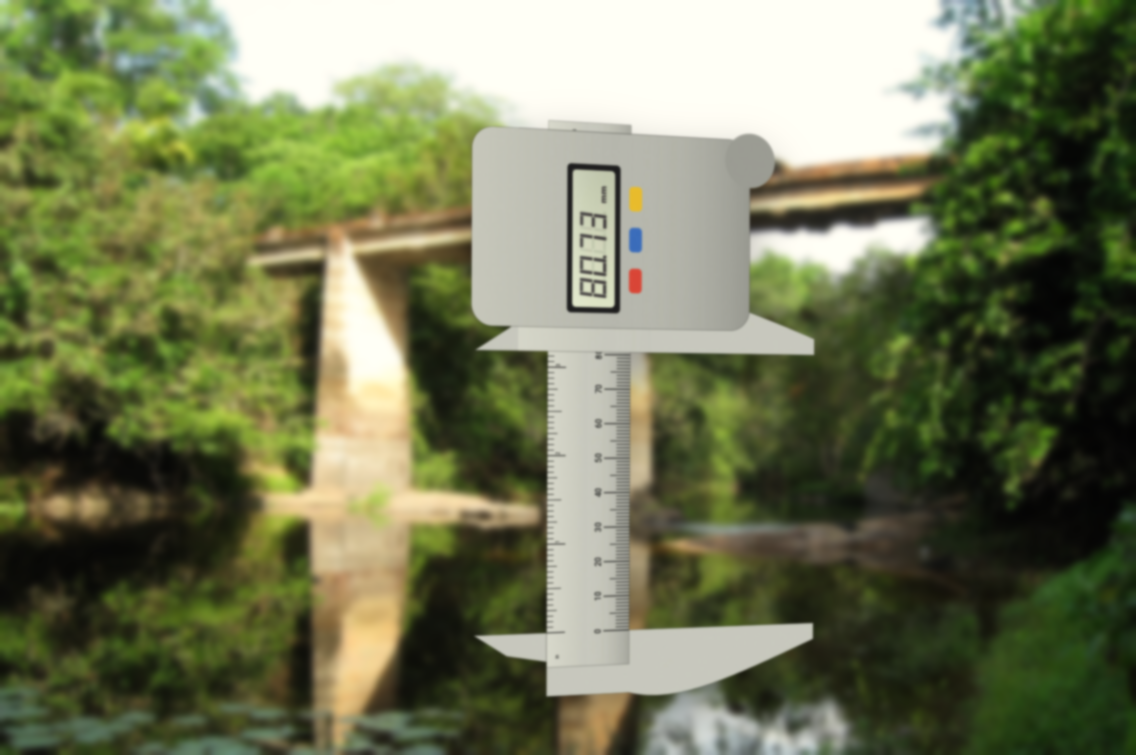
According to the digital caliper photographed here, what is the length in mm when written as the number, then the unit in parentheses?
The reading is 80.73 (mm)
